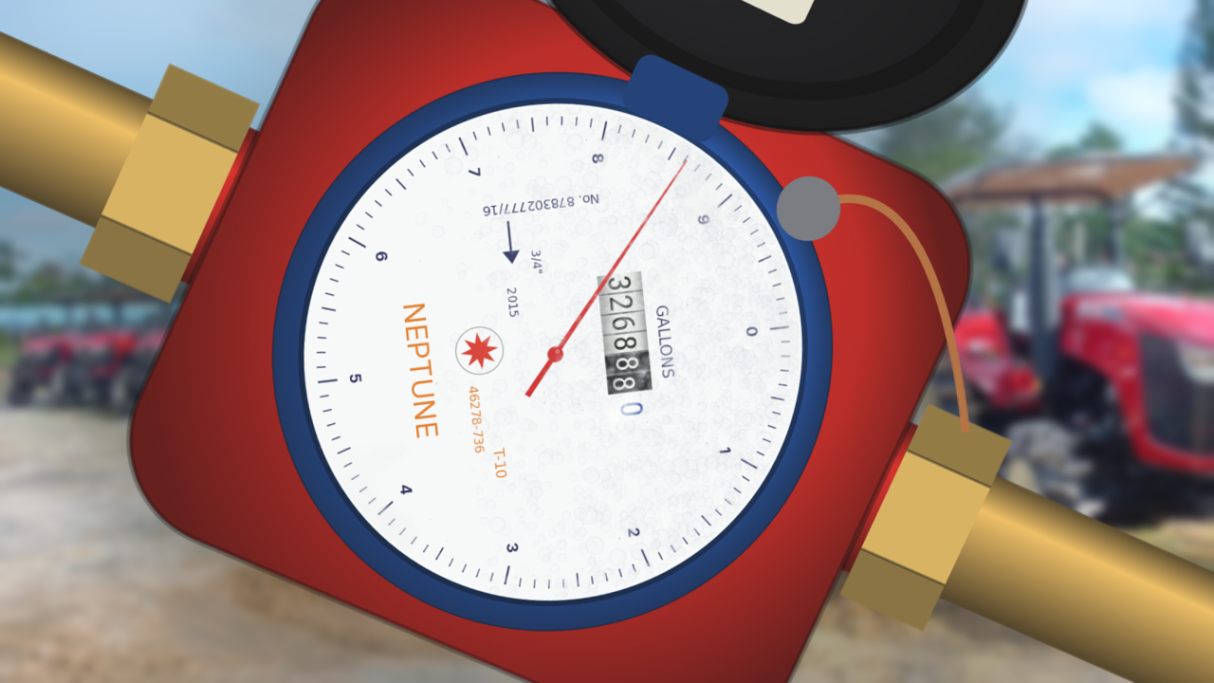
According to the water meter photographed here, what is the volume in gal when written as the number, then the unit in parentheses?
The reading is 3268878.6 (gal)
